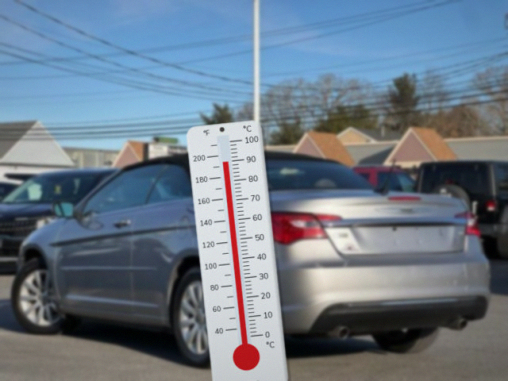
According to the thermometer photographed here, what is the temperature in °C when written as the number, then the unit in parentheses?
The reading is 90 (°C)
